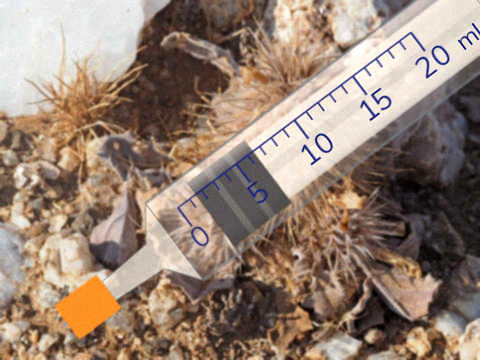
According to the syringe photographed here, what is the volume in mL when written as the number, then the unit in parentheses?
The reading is 1.5 (mL)
